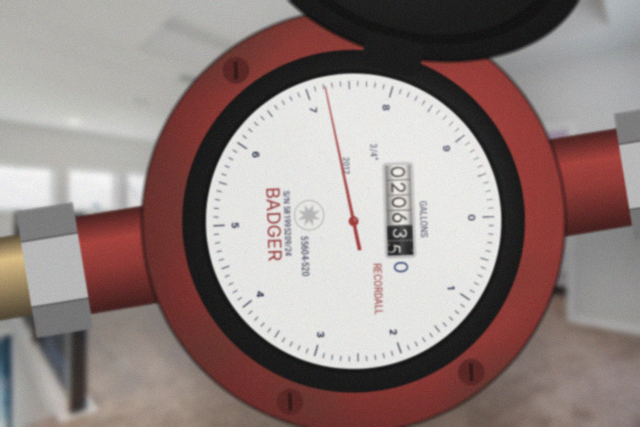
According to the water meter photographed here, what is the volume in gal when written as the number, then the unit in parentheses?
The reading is 206347.2 (gal)
